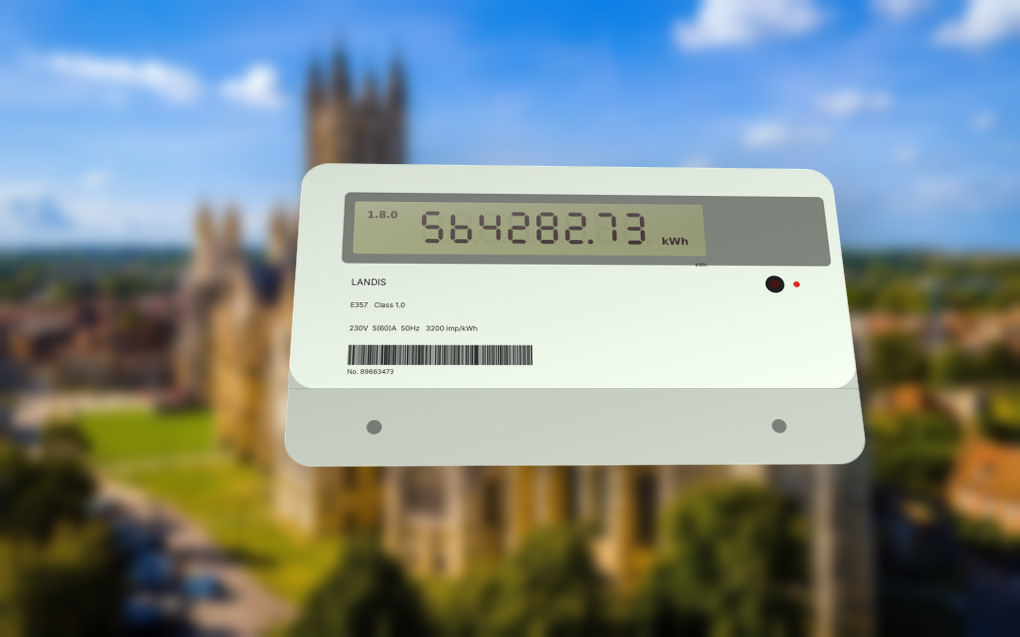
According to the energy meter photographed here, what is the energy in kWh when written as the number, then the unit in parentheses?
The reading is 564282.73 (kWh)
